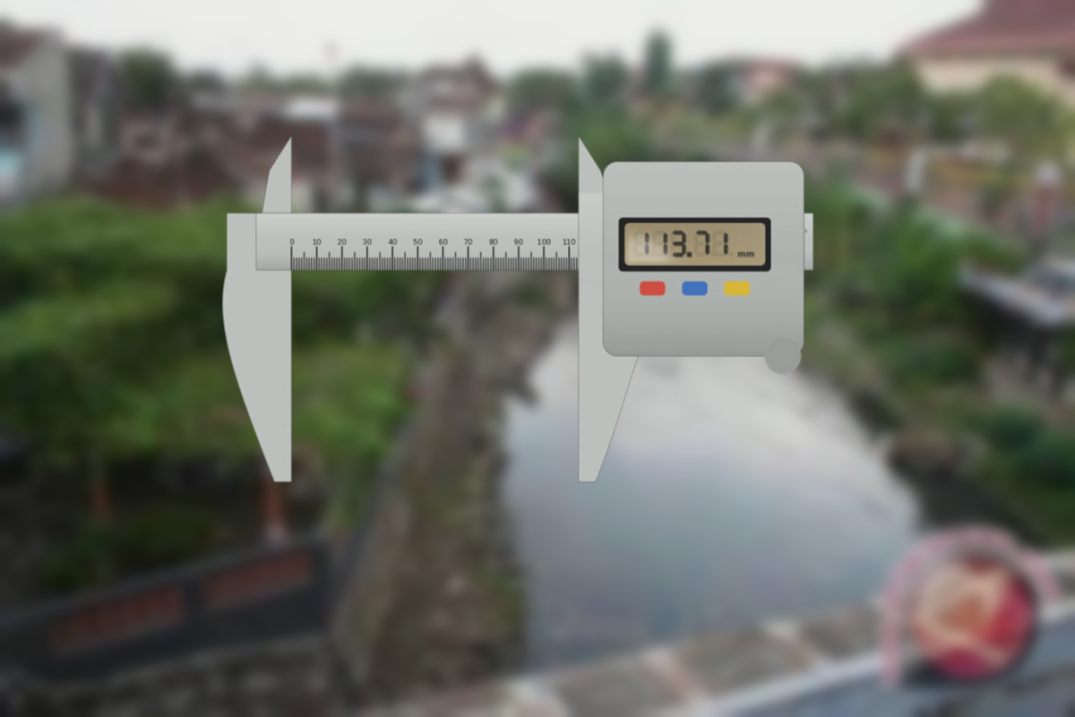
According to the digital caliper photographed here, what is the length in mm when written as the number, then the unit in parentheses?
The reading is 113.71 (mm)
